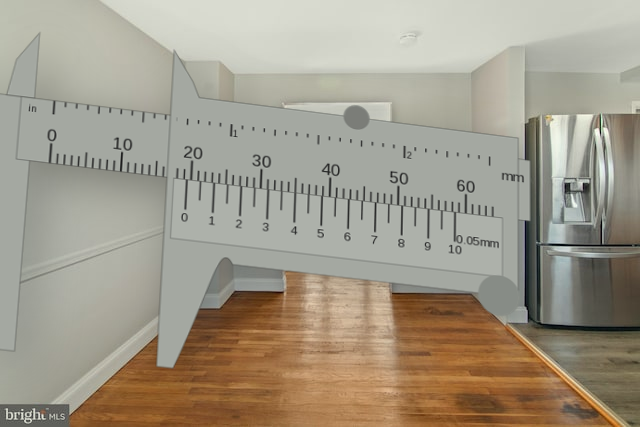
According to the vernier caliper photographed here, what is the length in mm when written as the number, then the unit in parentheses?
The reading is 19.4 (mm)
